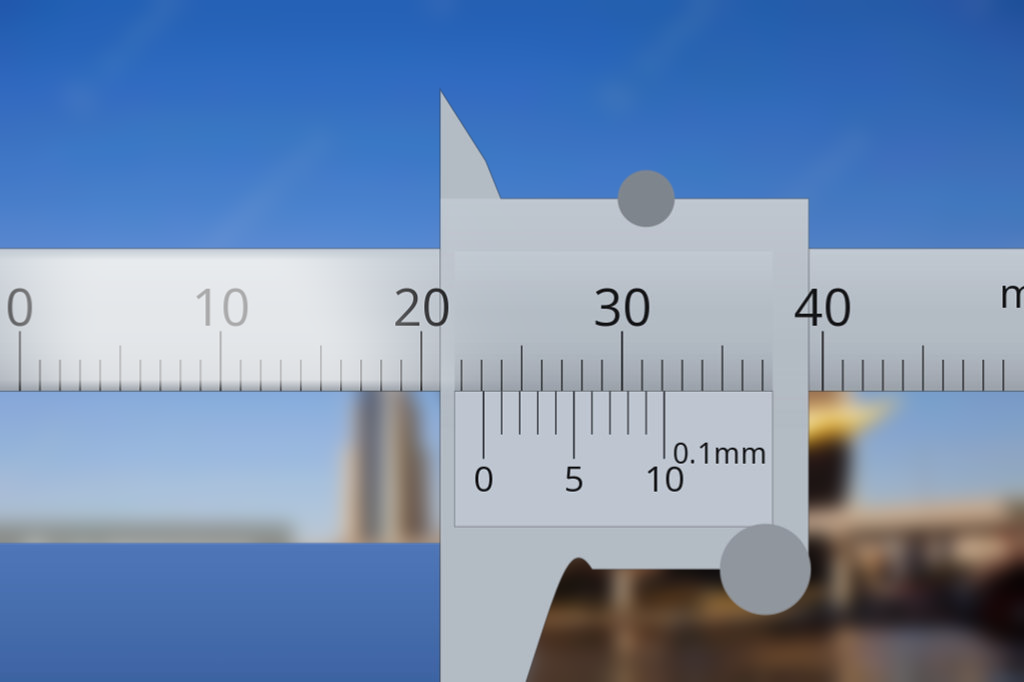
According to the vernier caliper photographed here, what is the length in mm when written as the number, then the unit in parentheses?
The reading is 23.1 (mm)
